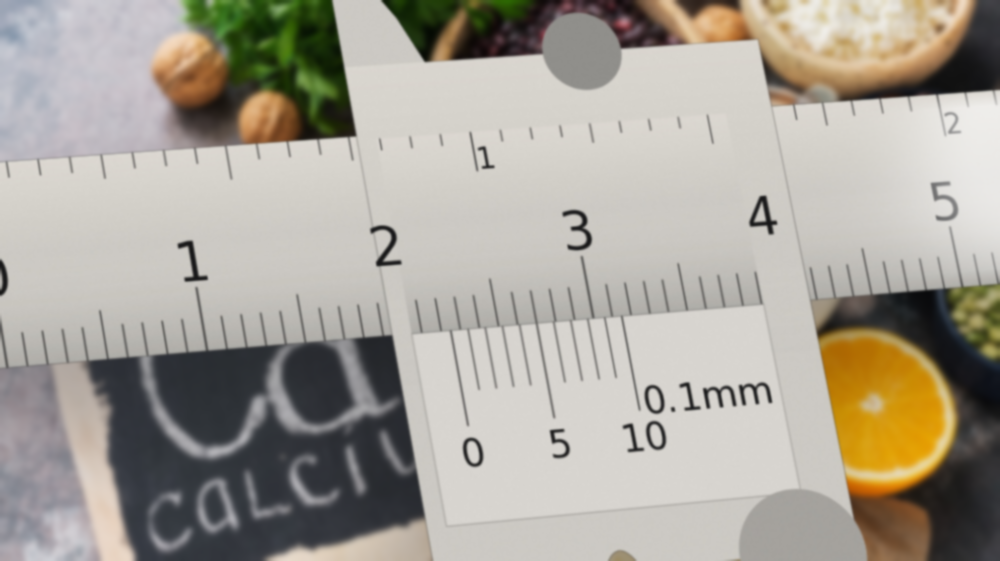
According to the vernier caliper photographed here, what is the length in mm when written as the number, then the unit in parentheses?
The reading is 22.5 (mm)
